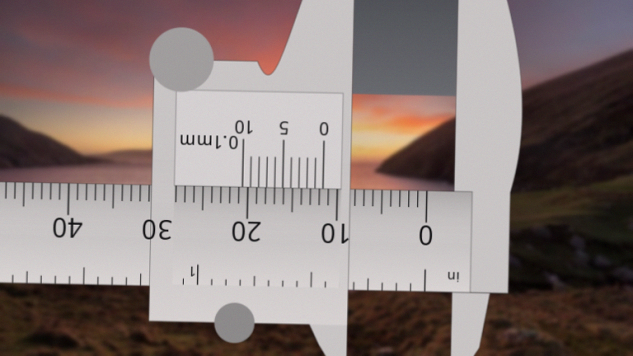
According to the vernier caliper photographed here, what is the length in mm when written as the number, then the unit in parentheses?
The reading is 11.6 (mm)
